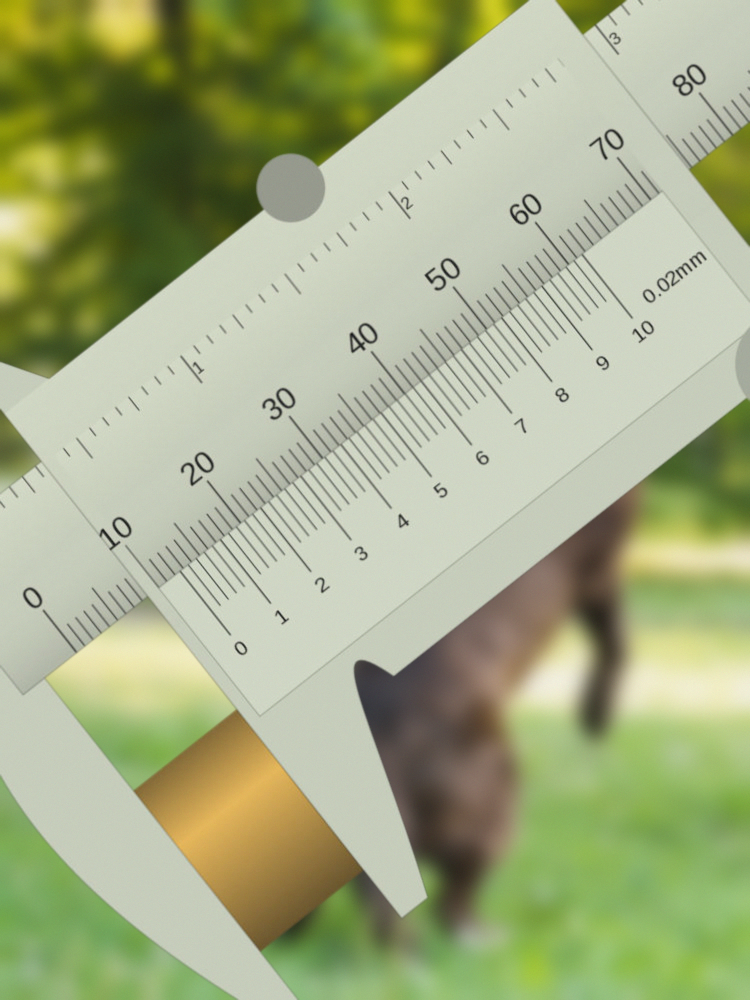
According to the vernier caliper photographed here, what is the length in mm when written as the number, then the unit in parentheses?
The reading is 12.6 (mm)
